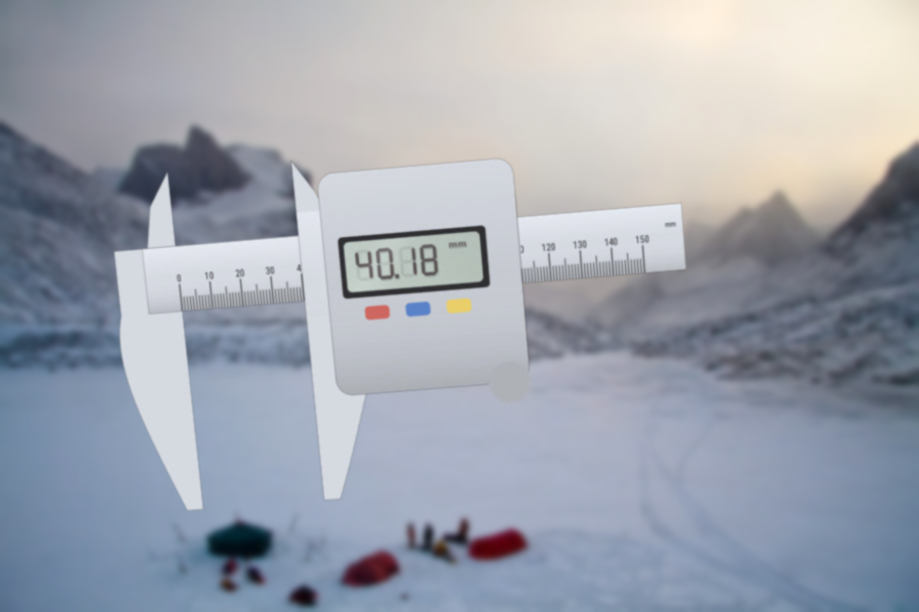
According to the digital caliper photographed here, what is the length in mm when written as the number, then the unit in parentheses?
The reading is 40.18 (mm)
